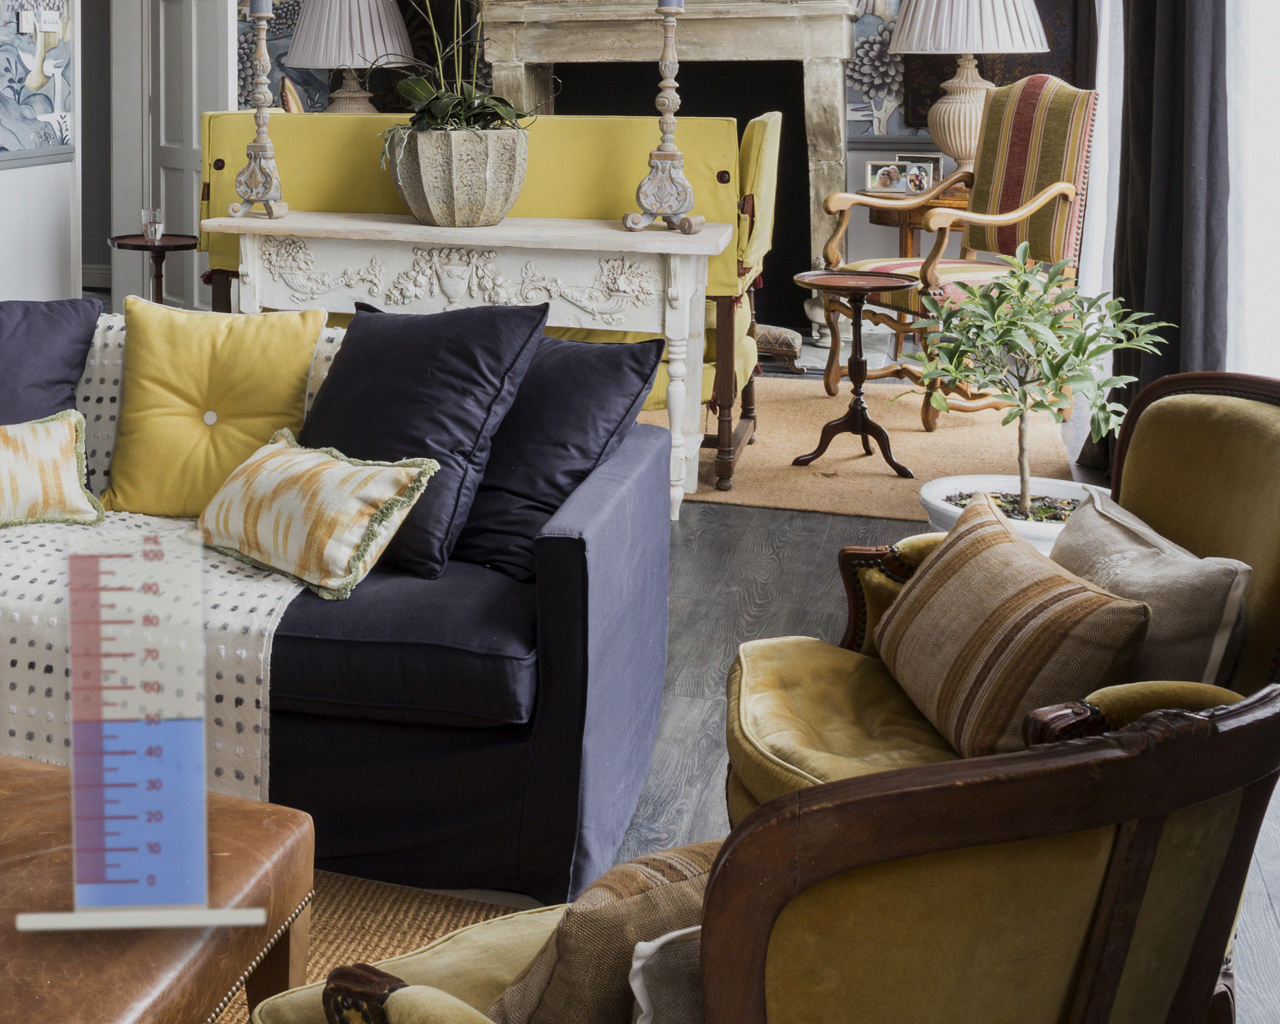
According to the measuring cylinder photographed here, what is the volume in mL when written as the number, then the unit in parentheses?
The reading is 50 (mL)
